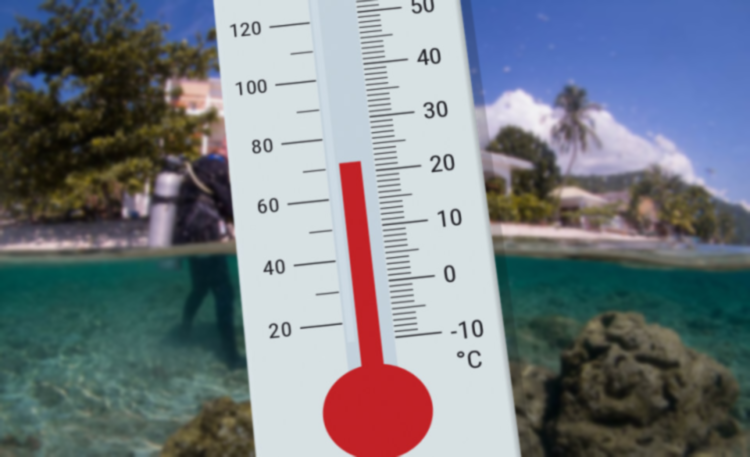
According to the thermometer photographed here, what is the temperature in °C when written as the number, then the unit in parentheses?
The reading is 22 (°C)
